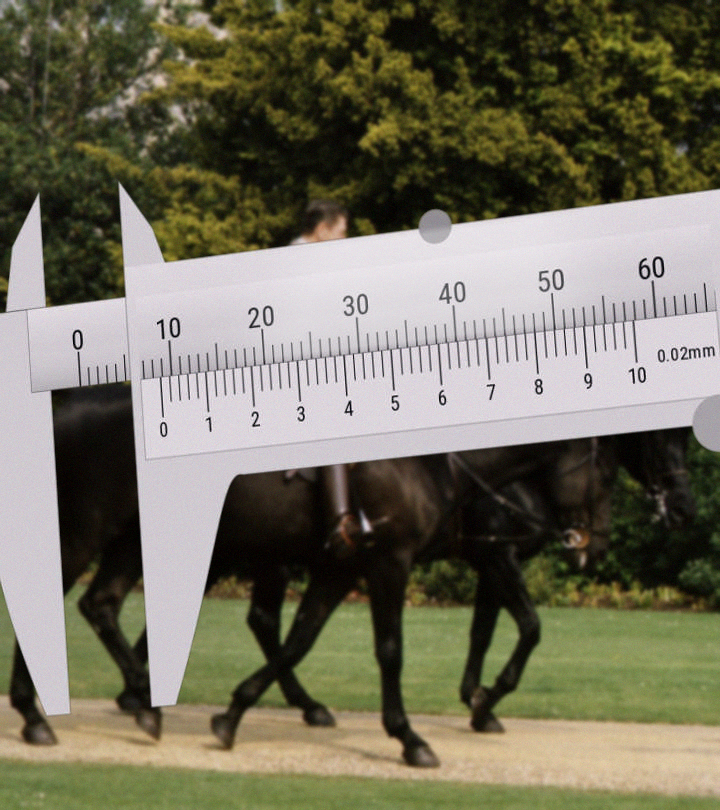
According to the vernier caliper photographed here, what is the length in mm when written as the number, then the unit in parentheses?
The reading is 8.8 (mm)
